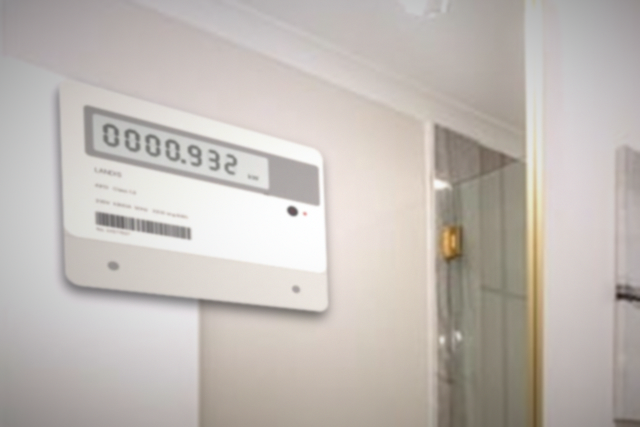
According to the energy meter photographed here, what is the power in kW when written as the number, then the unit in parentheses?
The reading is 0.932 (kW)
